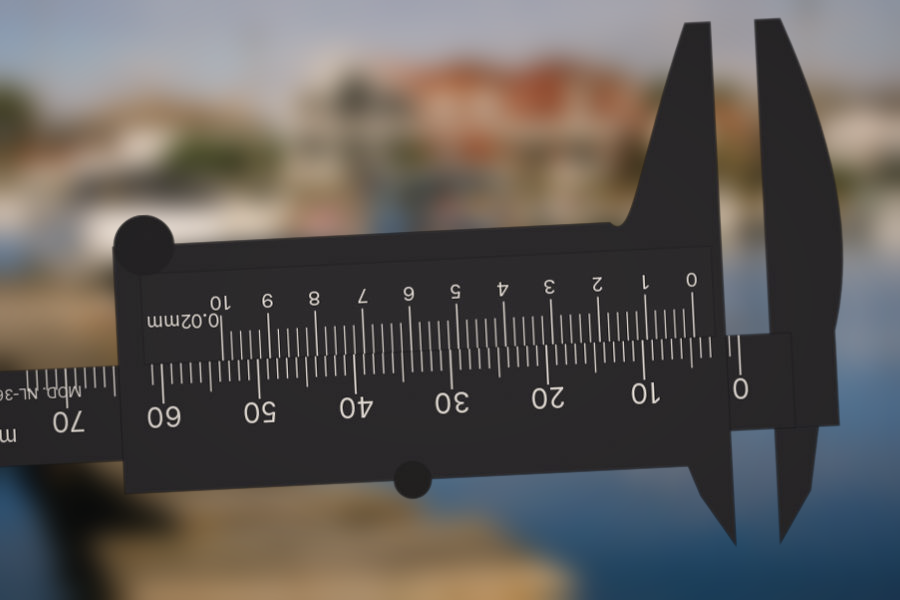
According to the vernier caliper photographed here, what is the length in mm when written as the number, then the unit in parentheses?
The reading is 4.6 (mm)
